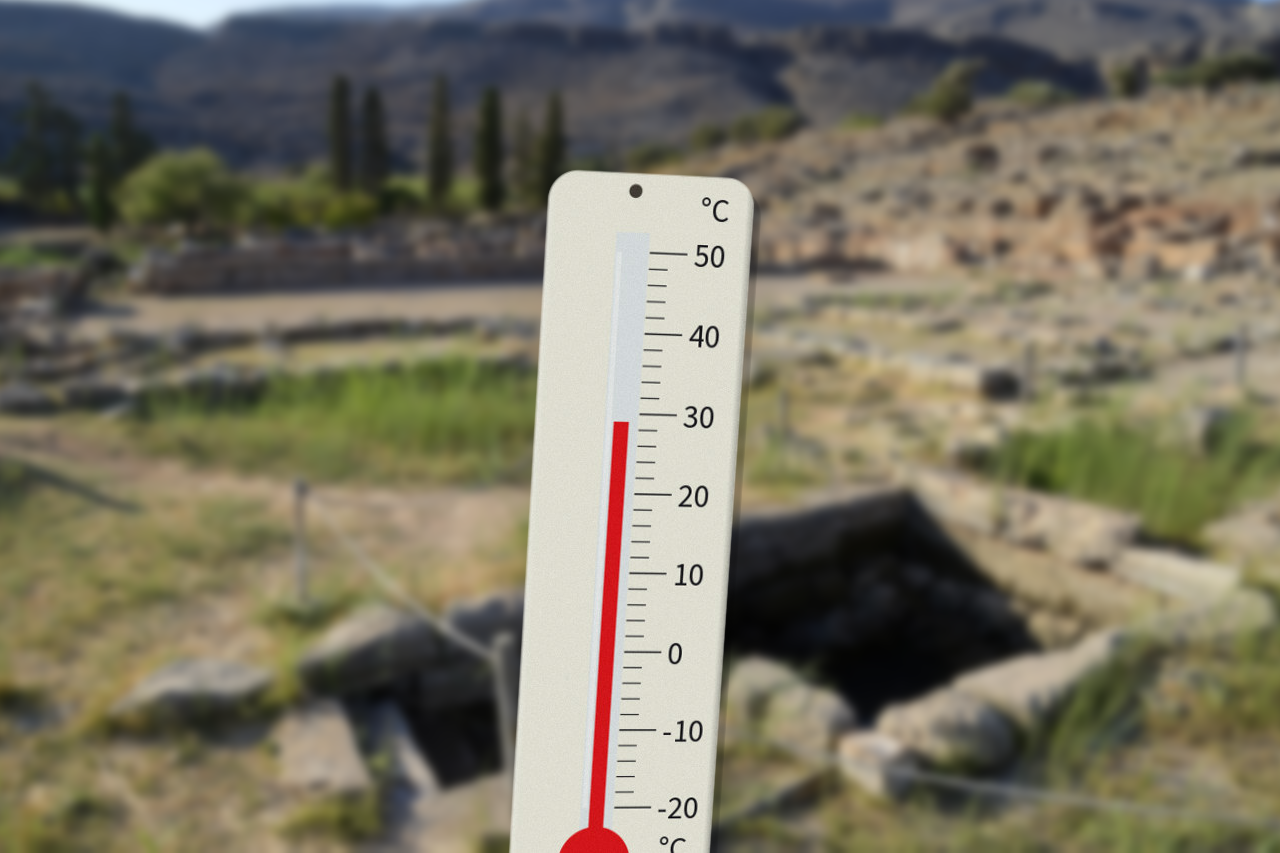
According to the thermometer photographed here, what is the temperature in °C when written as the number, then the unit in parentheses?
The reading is 29 (°C)
